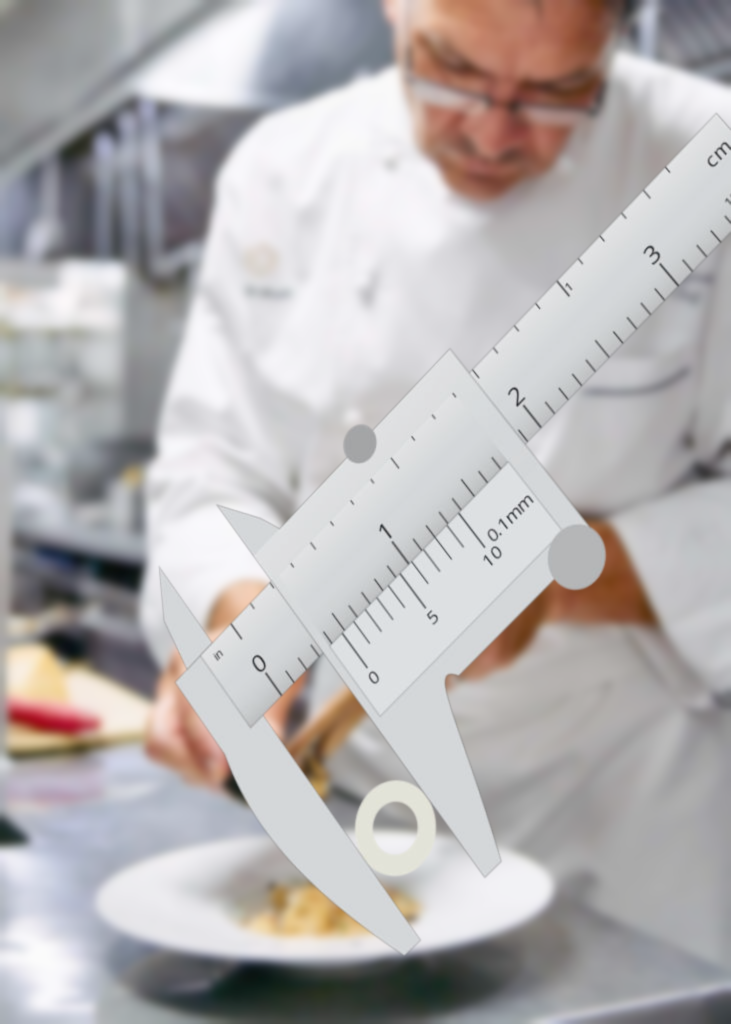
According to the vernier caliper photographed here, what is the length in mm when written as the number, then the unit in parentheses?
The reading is 4.8 (mm)
